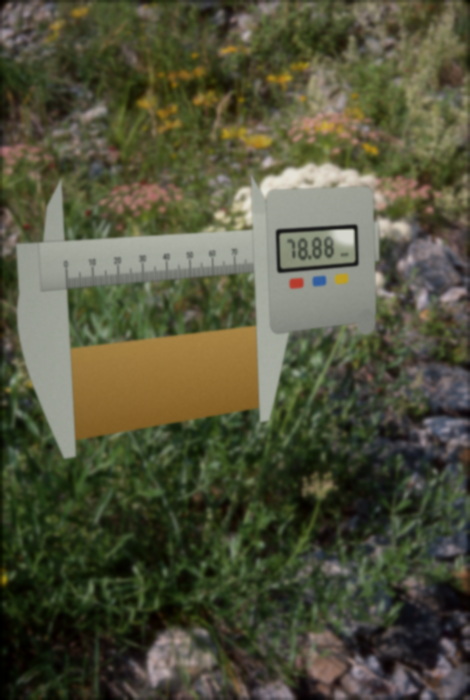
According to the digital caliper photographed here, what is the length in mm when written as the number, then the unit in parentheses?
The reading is 78.88 (mm)
